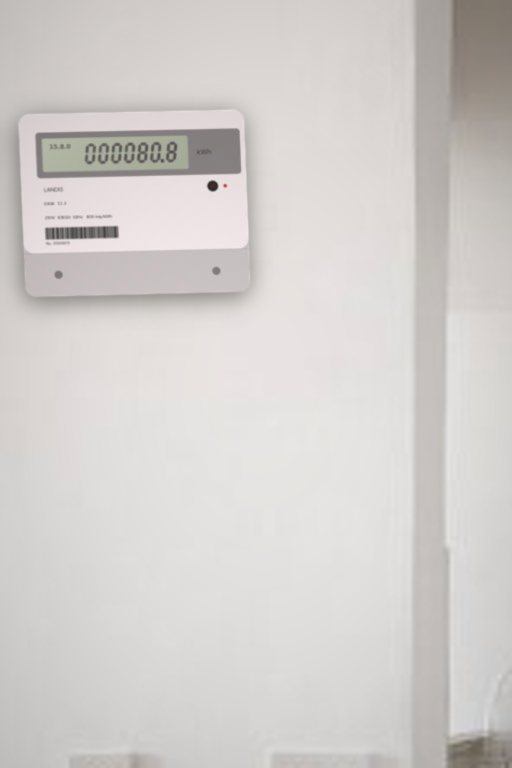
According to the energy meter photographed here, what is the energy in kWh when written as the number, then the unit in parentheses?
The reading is 80.8 (kWh)
